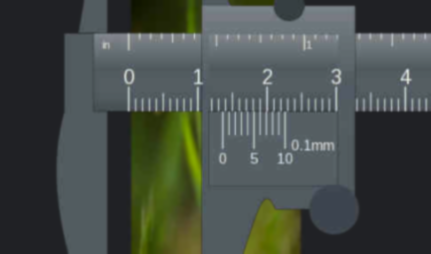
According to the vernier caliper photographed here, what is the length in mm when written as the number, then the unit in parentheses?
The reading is 13.6 (mm)
